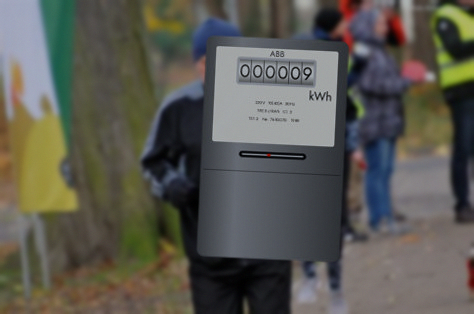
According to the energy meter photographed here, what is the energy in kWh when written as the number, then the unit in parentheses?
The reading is 9 (kWh)
